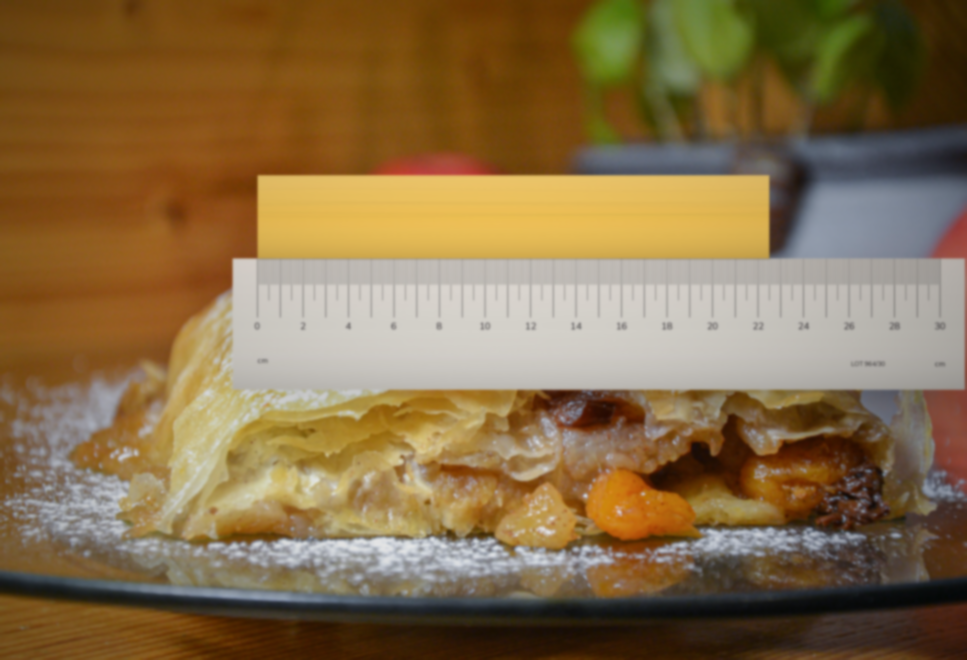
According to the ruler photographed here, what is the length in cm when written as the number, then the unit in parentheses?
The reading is 22.5 (cm)
